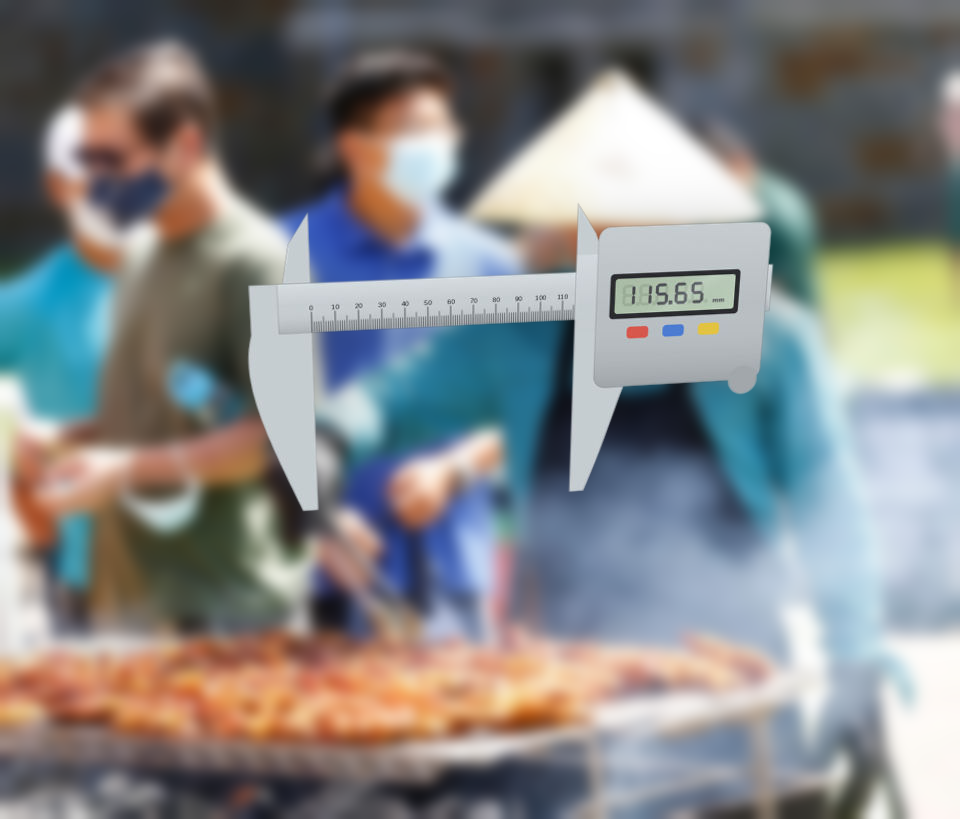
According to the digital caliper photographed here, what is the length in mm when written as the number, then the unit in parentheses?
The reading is 115.65 (mm)
